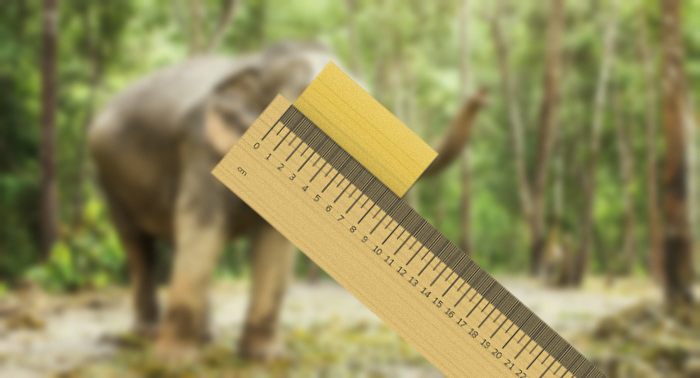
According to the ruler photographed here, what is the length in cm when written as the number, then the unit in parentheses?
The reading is 9 (cm)
